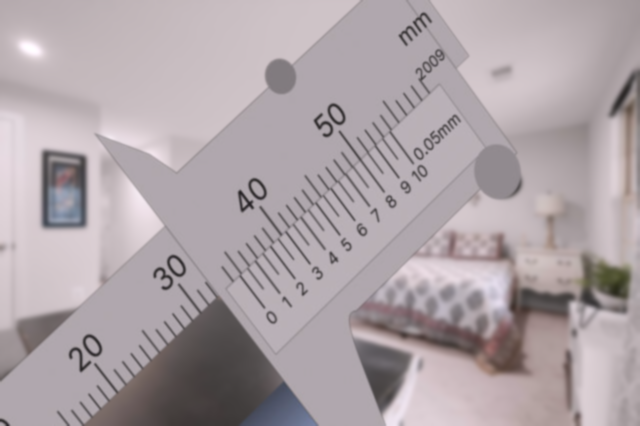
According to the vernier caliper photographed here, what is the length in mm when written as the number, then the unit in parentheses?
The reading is 34.8 (mm)
